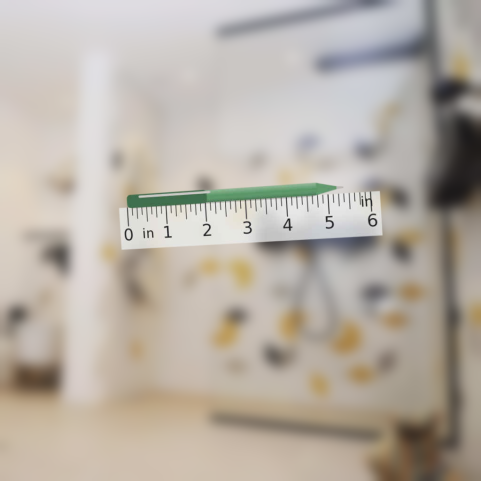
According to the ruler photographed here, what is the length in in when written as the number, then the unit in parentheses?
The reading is 5.375 (in)
